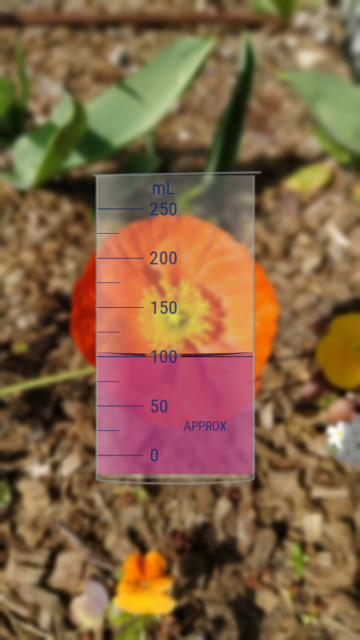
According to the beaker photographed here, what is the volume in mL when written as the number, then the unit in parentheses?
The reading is 100 (mL)
